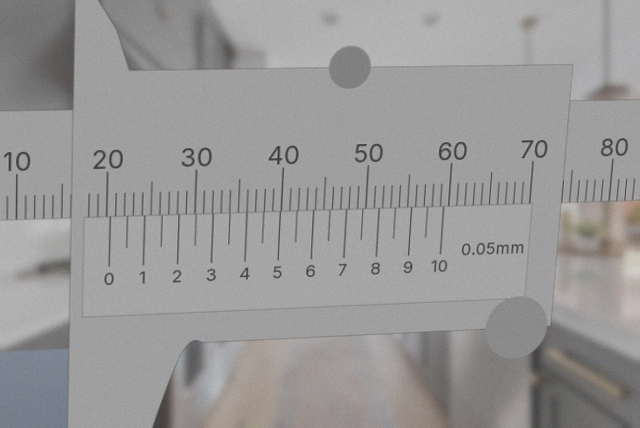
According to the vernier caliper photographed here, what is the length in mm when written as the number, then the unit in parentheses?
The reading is 20.4 (mm)
